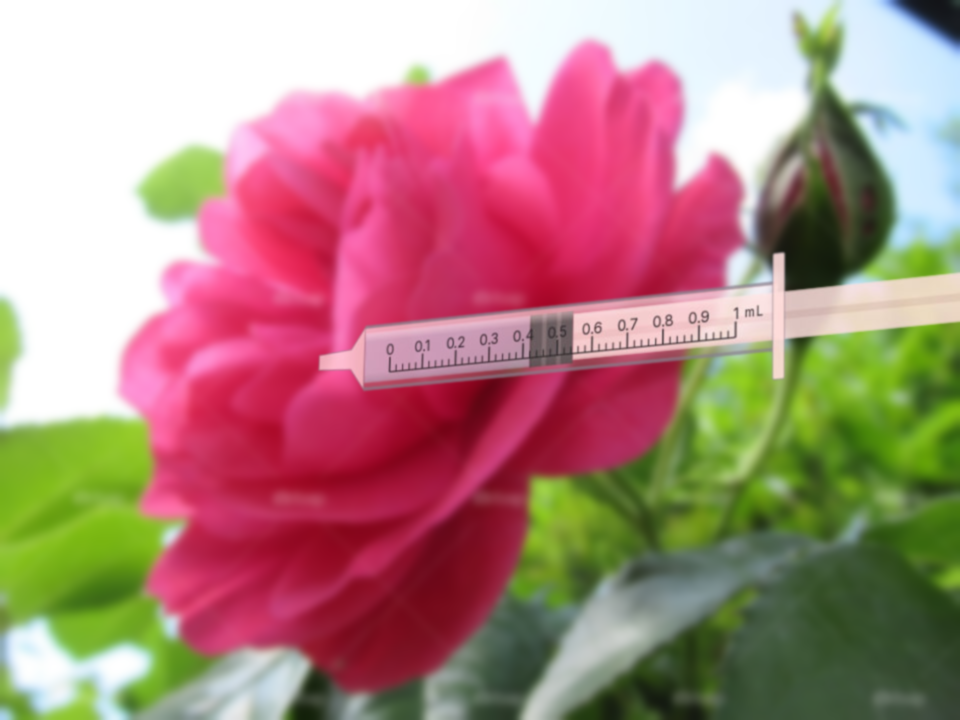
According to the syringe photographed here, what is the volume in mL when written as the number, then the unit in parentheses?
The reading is 0.42 (mL)
